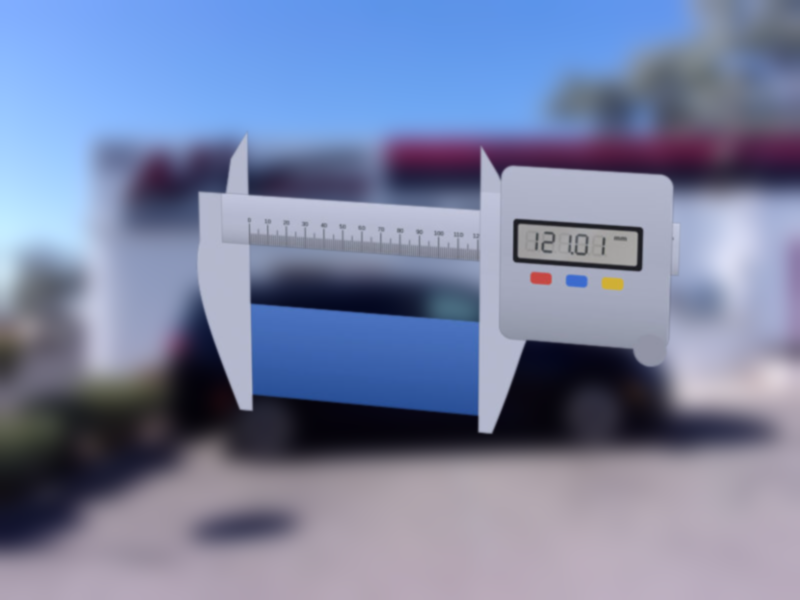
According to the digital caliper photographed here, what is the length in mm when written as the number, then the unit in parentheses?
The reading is 121.01 (mm)
